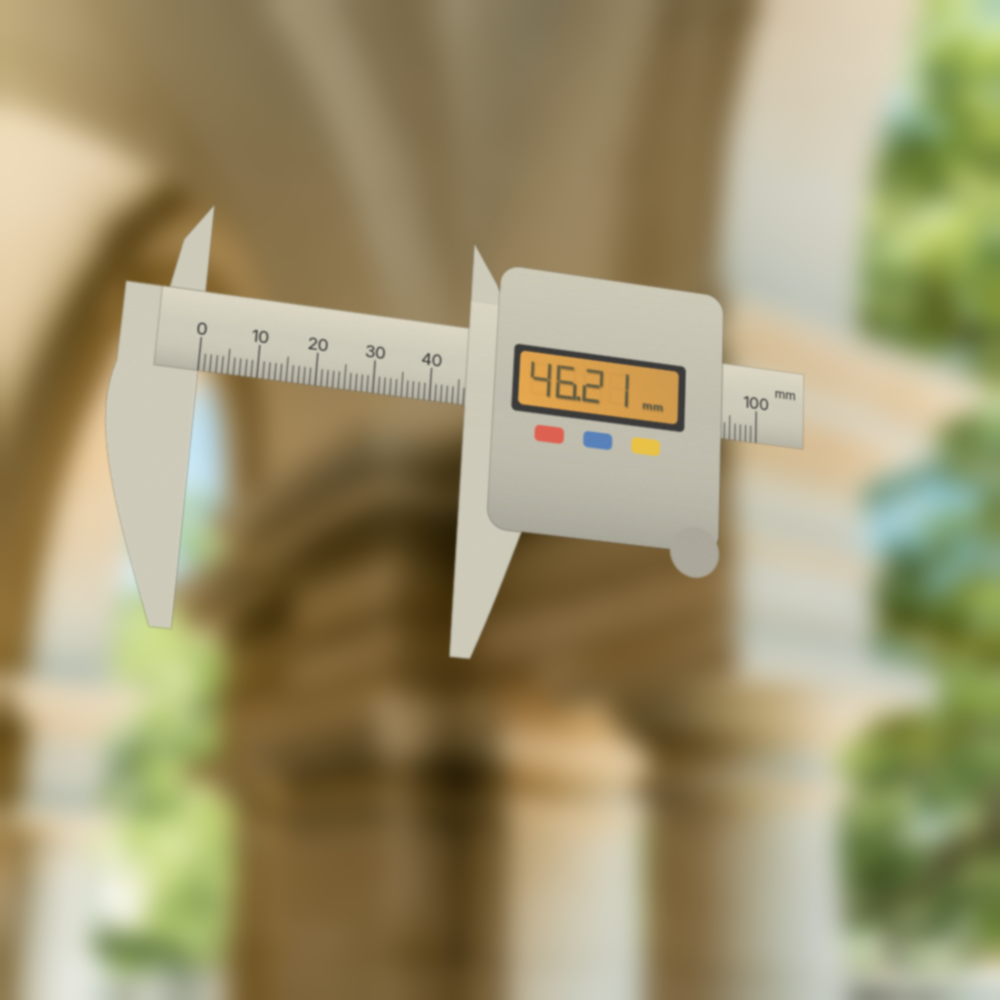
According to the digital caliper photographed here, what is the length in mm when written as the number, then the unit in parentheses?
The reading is 46.21 (mm)
